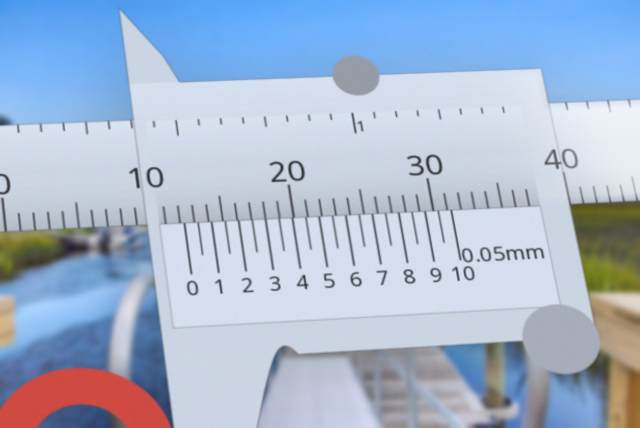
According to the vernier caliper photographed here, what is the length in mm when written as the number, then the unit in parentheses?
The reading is 12.3 (mm)
